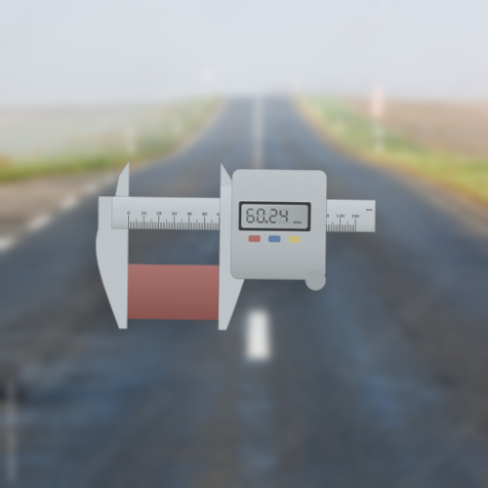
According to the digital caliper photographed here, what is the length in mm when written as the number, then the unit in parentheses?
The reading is 60.24 (mm)
